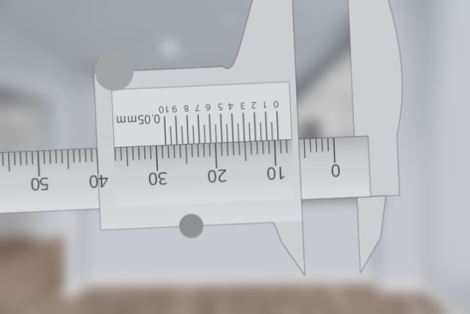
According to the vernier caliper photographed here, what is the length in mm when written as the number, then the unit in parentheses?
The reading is 9.4 (mm)
